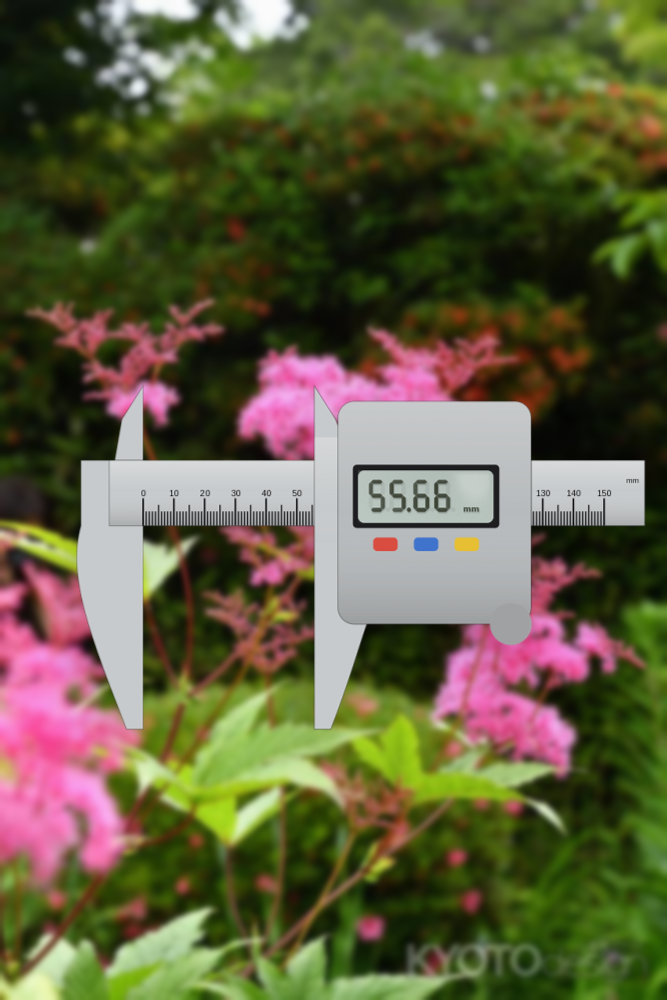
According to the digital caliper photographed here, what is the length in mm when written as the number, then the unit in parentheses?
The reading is 55.66 (mm)
